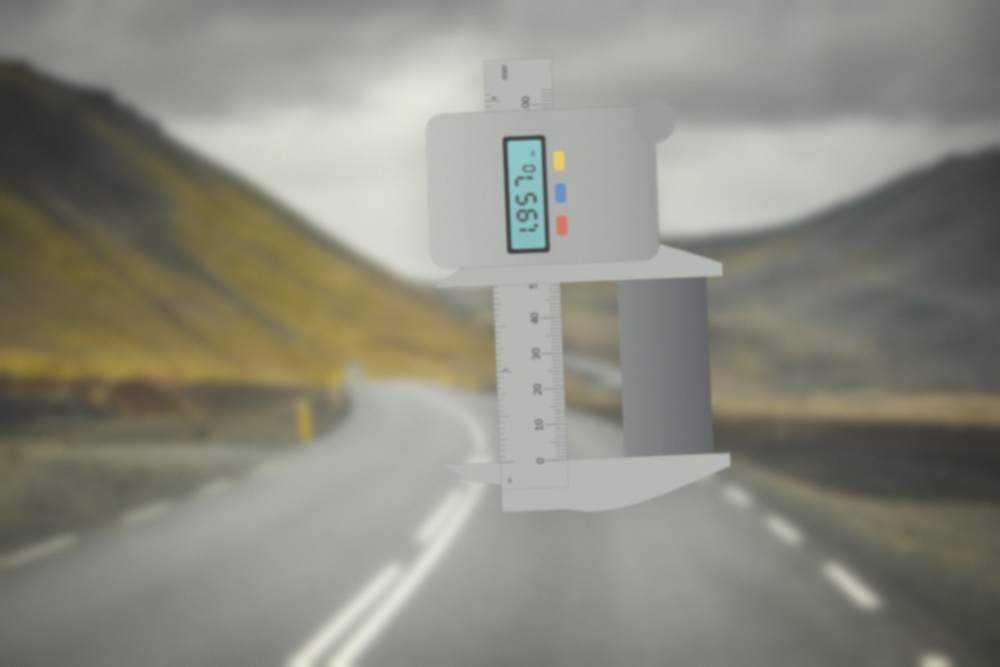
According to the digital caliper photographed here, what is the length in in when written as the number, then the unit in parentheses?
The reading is 1.9570 (in)
